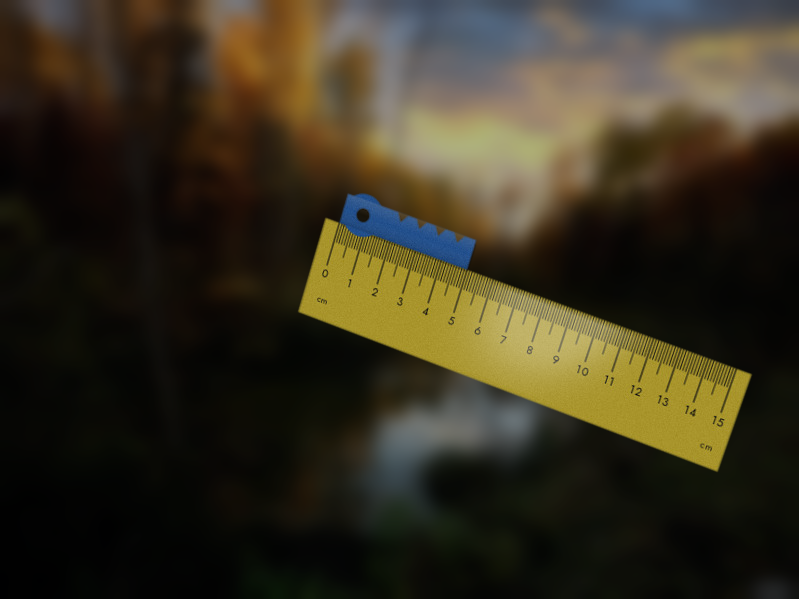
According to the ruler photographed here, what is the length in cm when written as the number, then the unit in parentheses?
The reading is 5 (cm)
